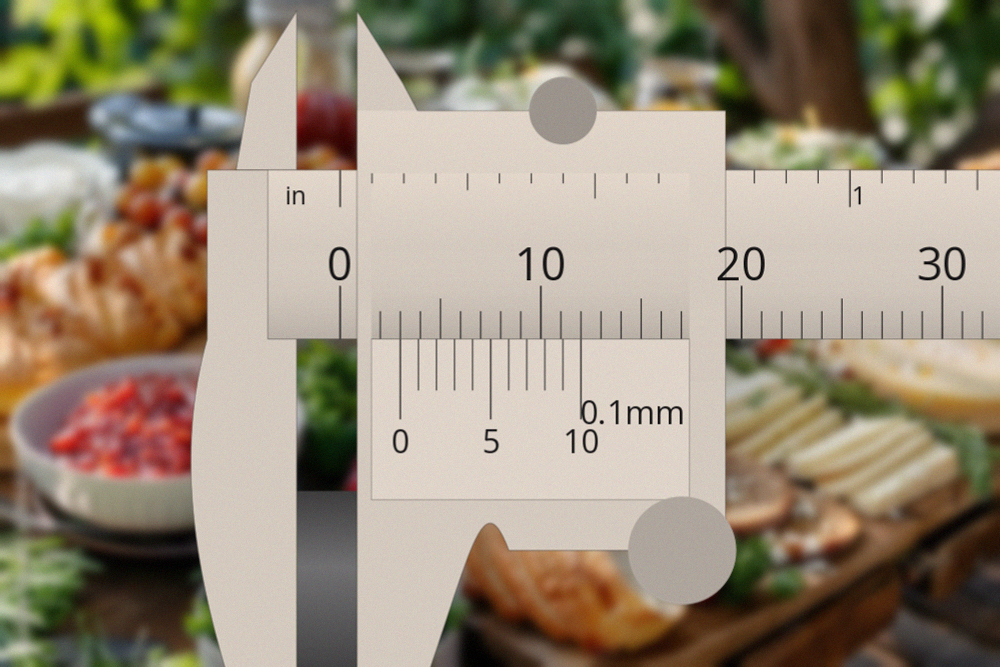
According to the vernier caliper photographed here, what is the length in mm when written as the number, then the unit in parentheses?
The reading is 3.0 (mm)
